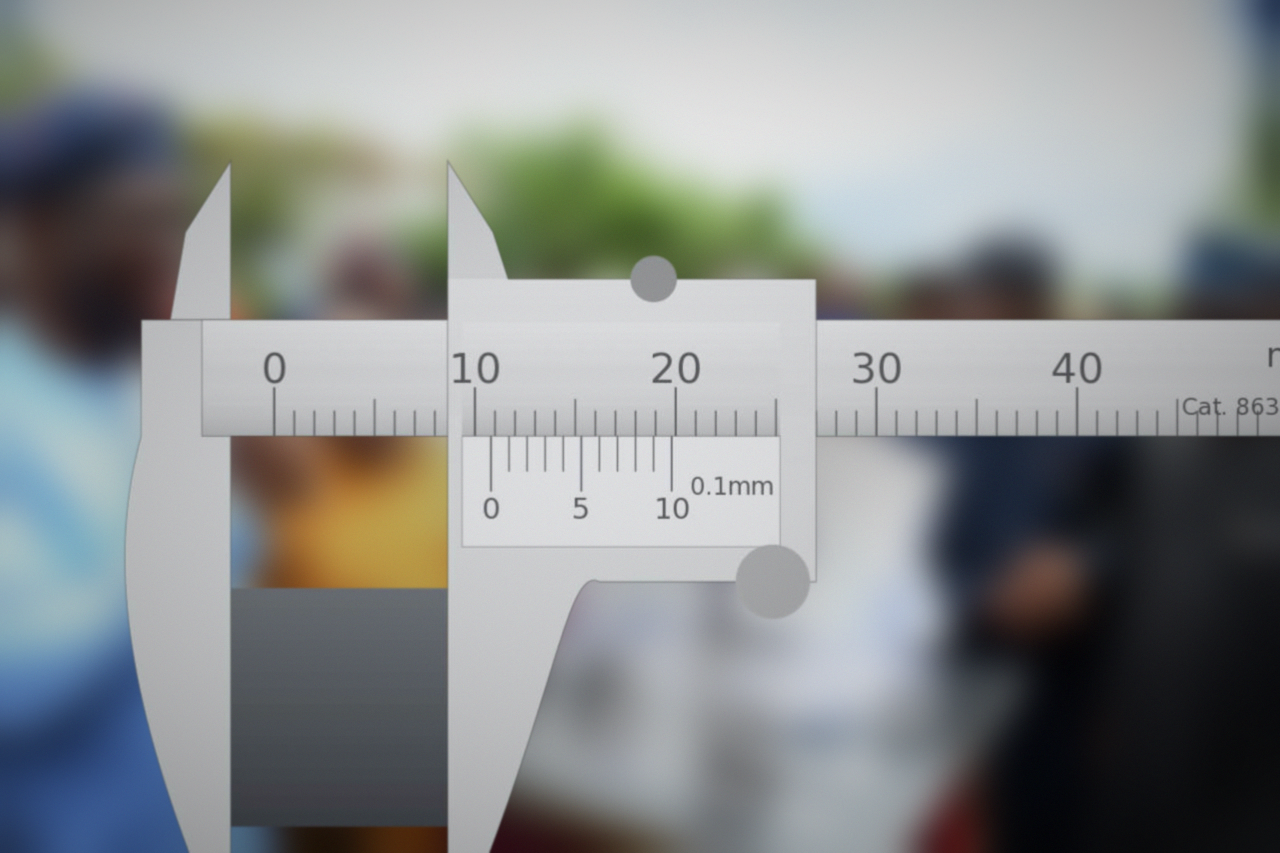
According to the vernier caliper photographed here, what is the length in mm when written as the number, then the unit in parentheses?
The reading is 10.8 (mm)
